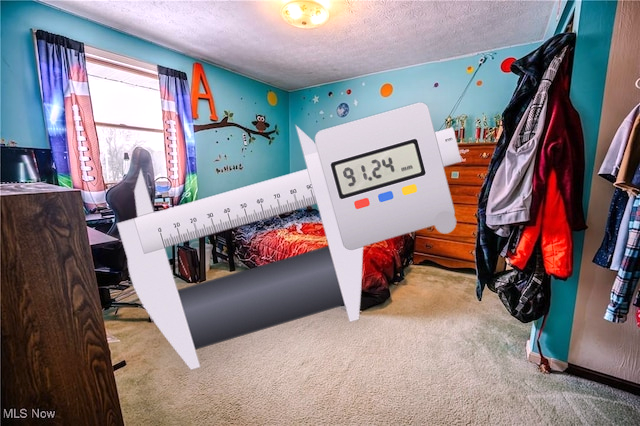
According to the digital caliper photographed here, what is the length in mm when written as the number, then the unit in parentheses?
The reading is 91.24 (mm)
